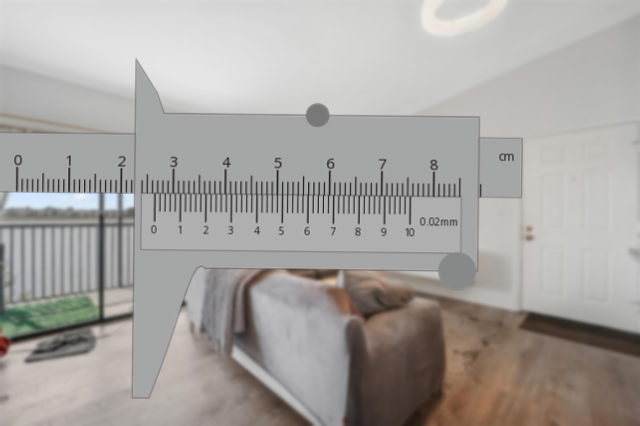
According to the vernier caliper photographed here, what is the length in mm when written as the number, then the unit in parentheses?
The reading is 26.5 (mm)
